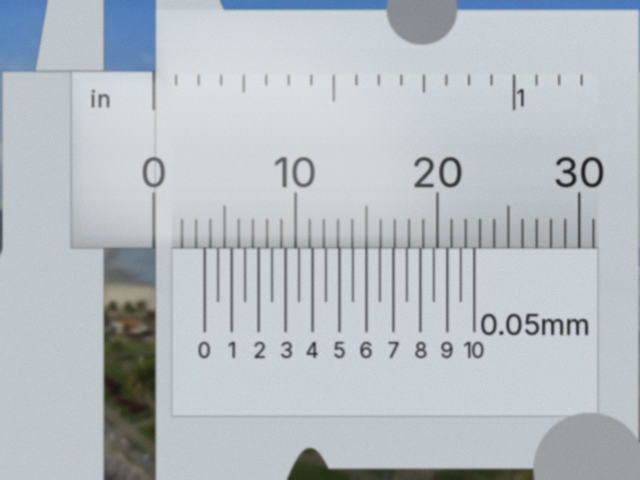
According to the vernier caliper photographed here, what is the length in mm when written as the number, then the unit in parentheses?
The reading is 3.6 (mm)
